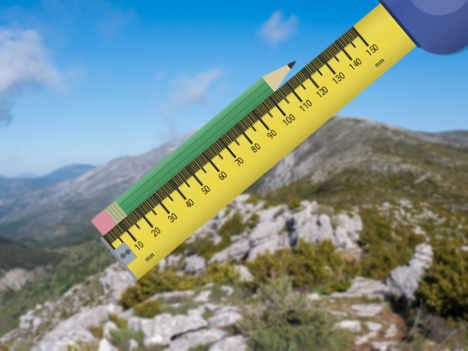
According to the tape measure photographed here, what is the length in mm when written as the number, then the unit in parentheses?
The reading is 120 (mm)
